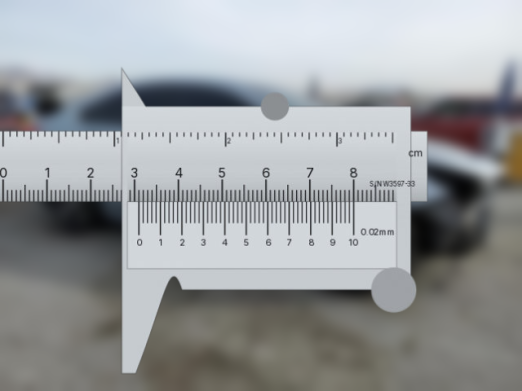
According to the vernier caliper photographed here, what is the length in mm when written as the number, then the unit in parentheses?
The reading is 31.0 (mm)
